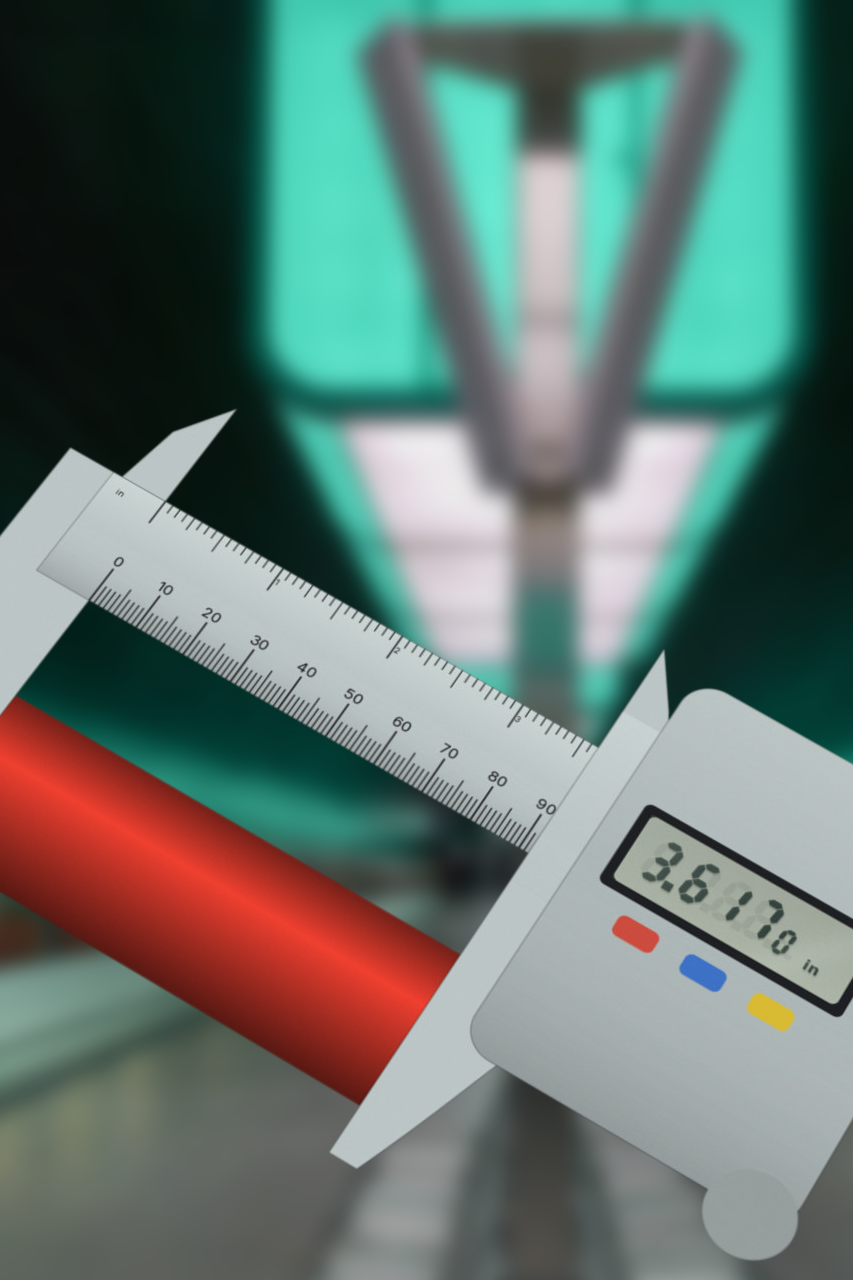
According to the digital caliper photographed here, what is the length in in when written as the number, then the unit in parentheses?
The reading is 3.6170 (in)
